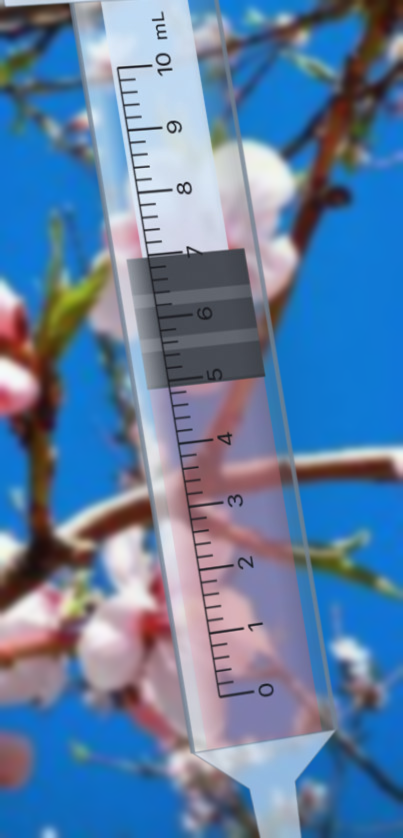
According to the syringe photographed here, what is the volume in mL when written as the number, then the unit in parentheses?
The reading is 4.9 (mL)
